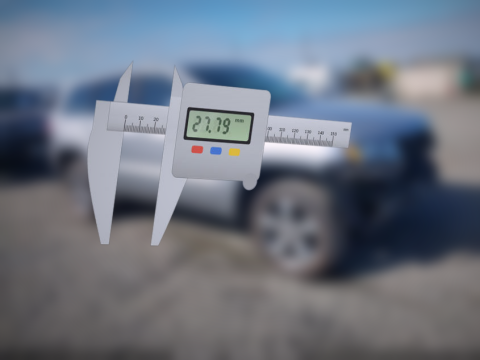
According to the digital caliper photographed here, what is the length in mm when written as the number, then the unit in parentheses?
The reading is 27.79 (mm)
